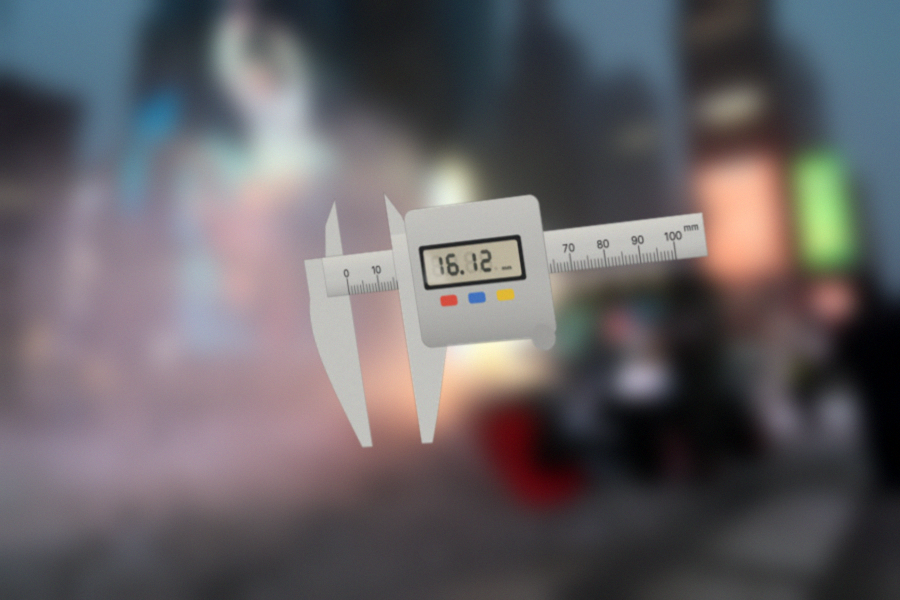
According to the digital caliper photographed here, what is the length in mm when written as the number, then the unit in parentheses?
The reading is 16.12 (mm)
